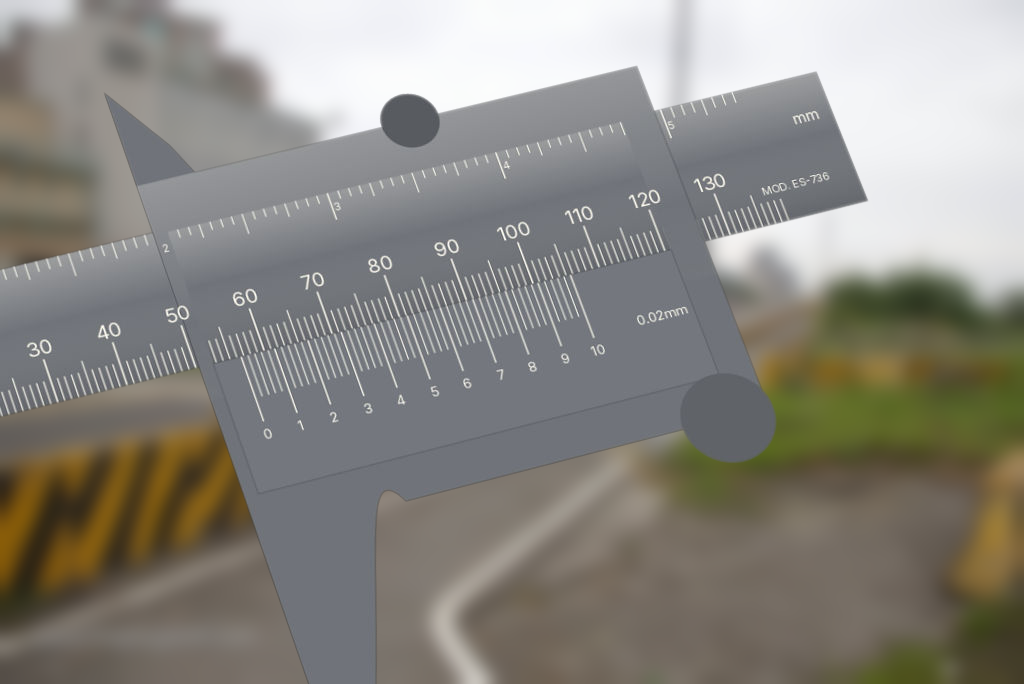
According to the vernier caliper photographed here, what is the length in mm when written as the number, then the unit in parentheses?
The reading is 56.6 (mm)
